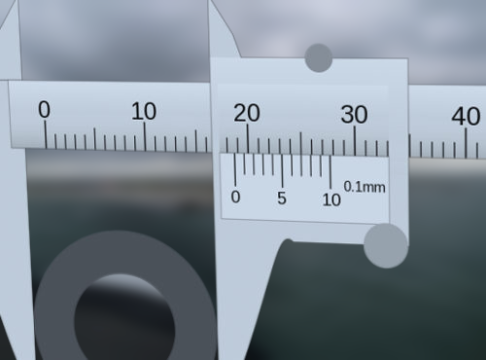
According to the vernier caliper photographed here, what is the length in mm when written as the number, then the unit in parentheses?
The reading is 18.7 (mm)
